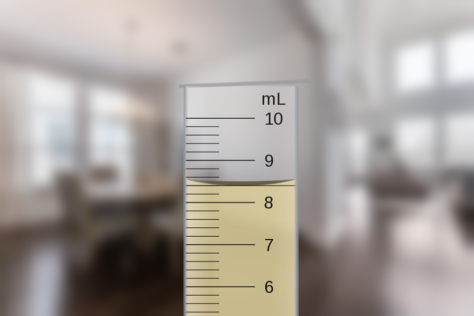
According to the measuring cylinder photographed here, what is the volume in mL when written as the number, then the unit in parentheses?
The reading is 8.4 (mL)
